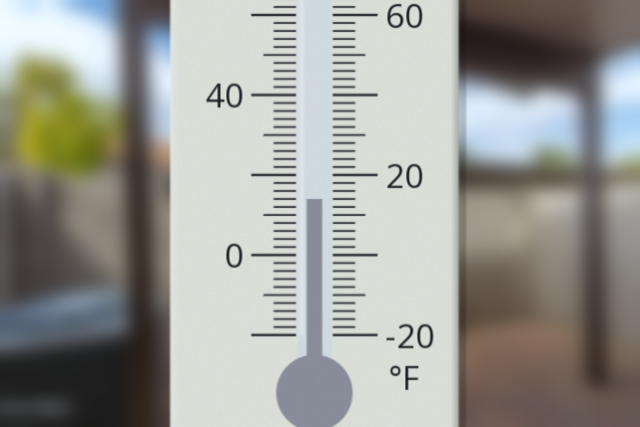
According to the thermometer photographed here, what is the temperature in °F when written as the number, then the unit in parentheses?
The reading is 14 (°F)
